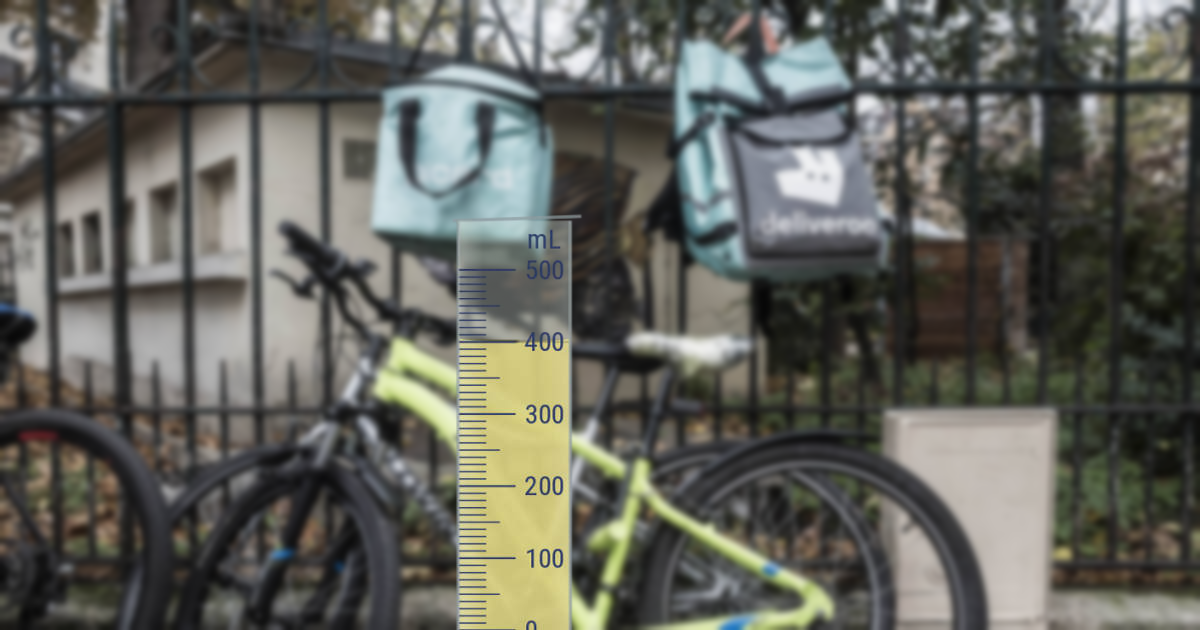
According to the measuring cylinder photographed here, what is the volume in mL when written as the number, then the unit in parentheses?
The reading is 400 (mL)
